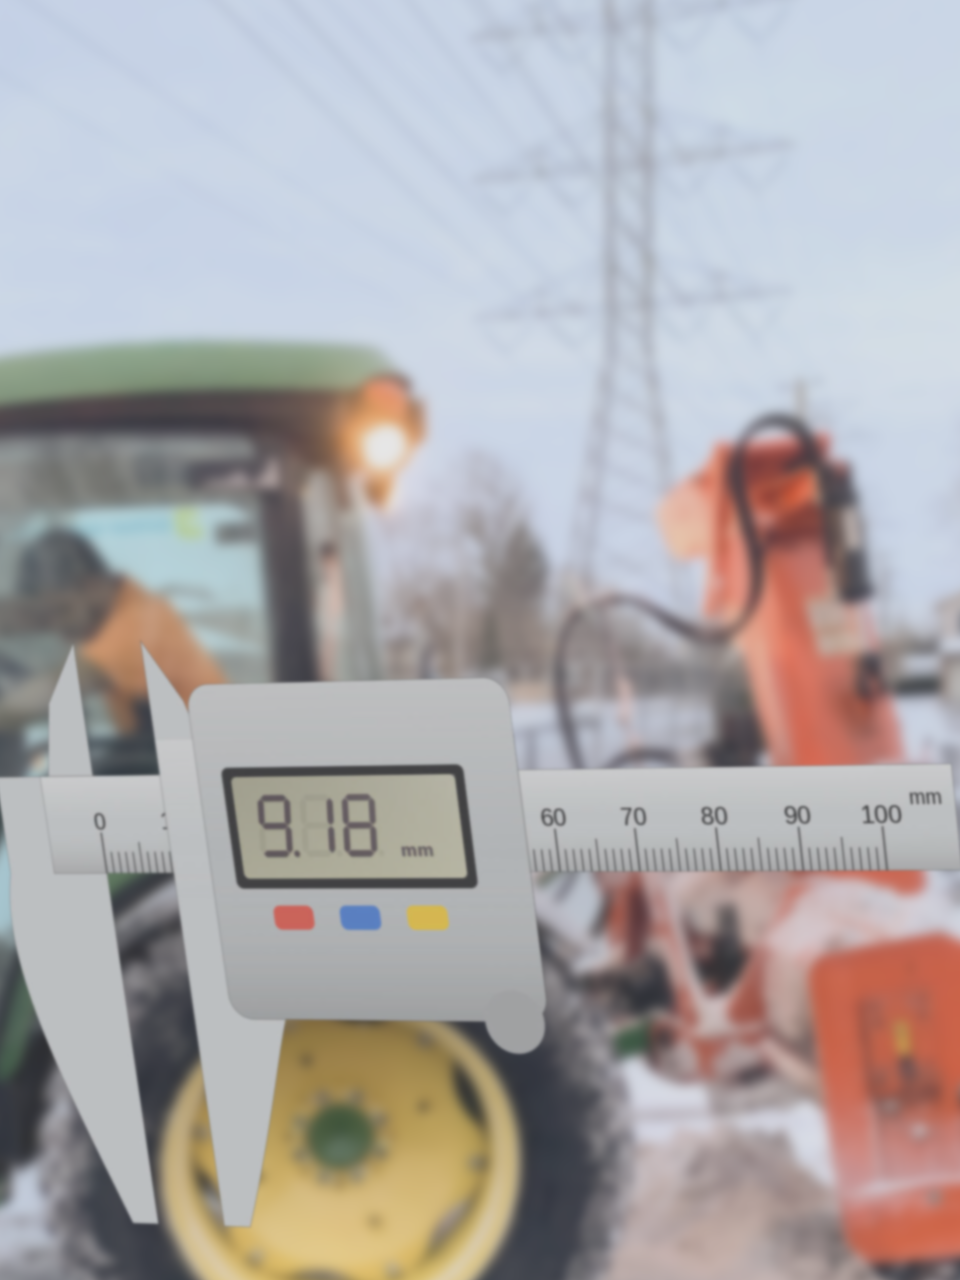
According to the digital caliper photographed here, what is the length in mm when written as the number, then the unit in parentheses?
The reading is 9.18 (mm)
